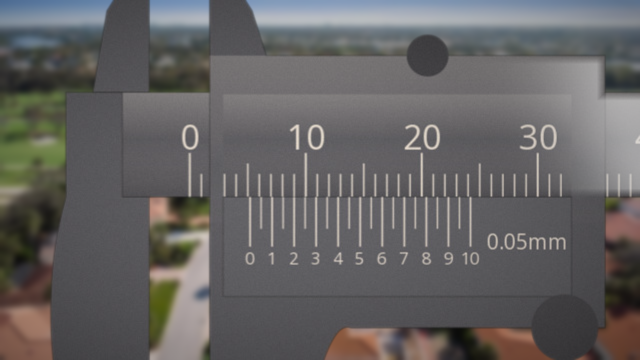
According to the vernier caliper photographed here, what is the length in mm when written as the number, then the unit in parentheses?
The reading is 5.2 (mm)
